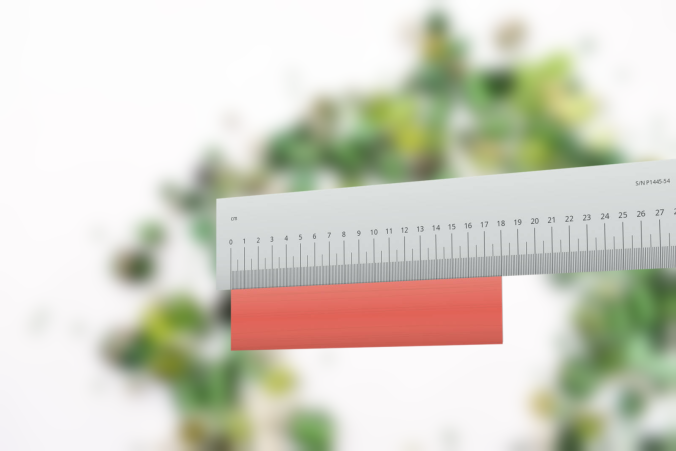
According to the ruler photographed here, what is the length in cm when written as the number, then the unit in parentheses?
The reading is 18 (cm)
